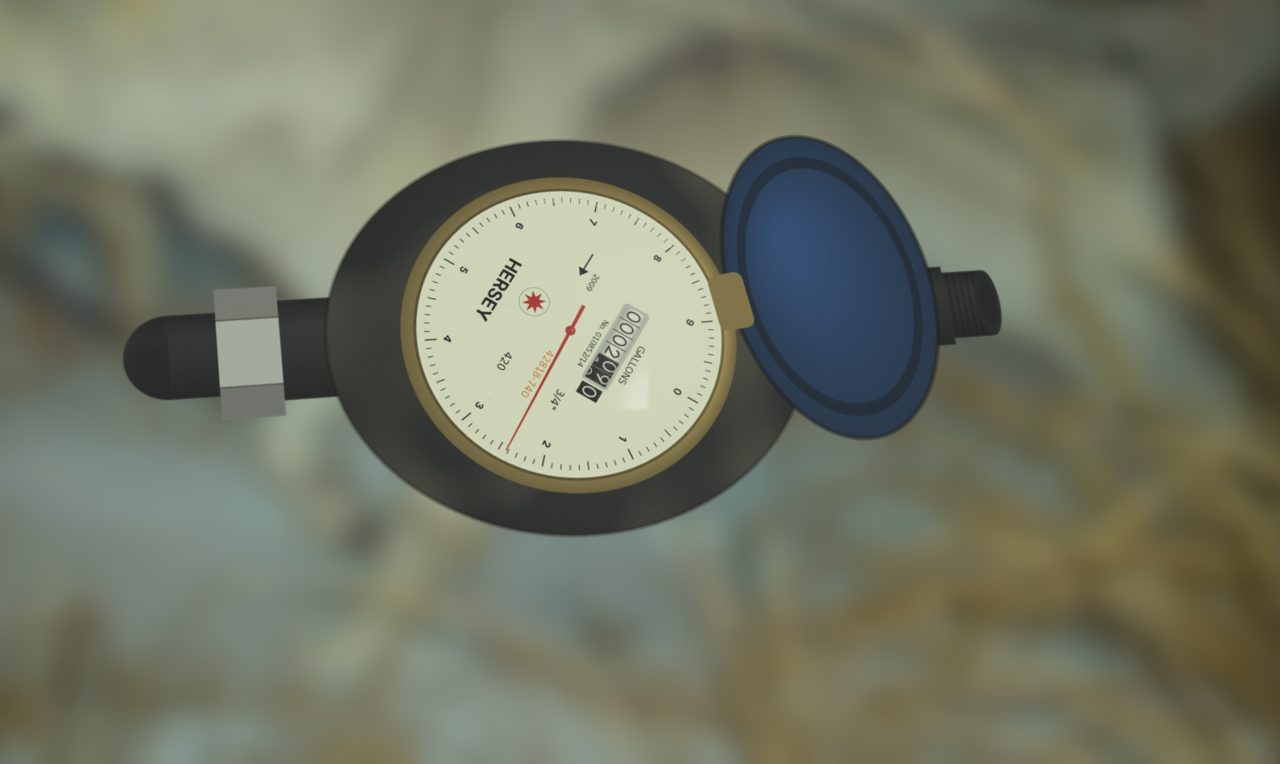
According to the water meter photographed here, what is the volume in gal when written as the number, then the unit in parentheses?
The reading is 2092.4 (gal)
